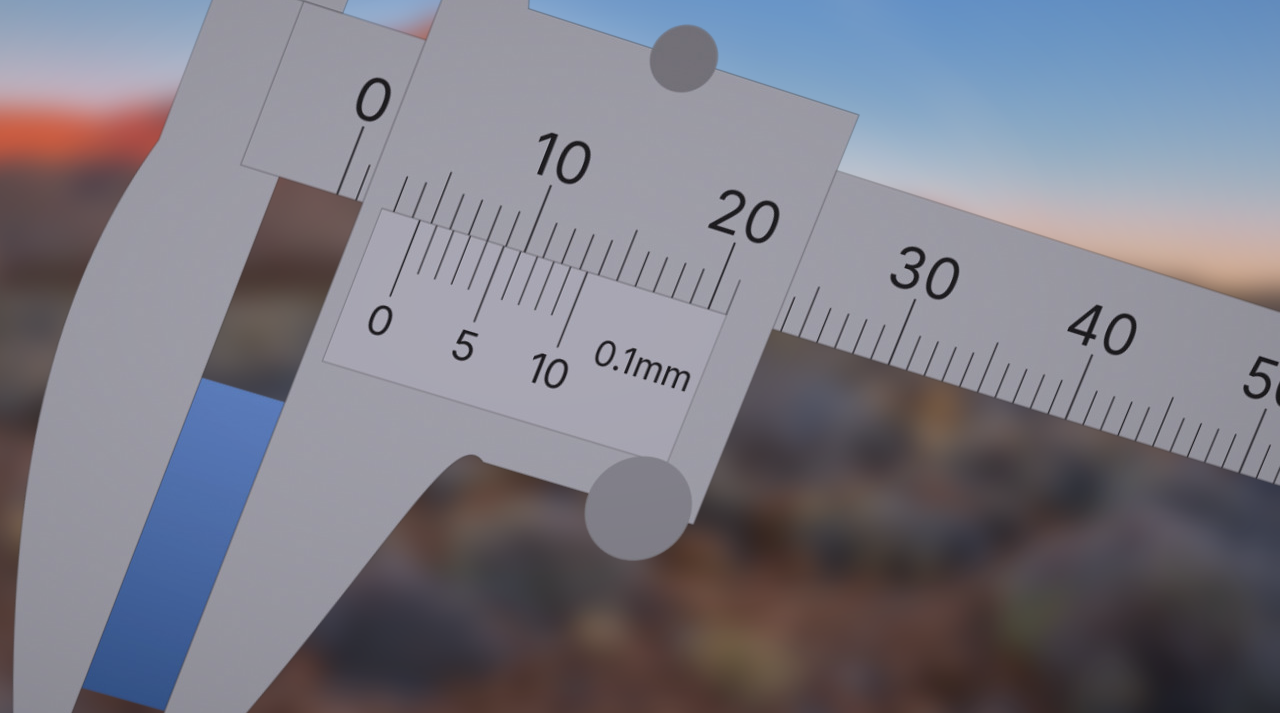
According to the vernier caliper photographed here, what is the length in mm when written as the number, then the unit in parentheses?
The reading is 4.4 (mm)
